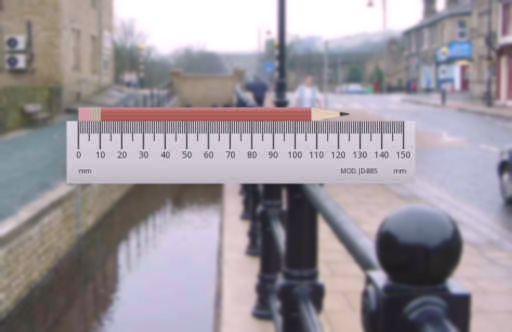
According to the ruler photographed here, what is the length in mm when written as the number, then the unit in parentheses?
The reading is 125 (mm)
